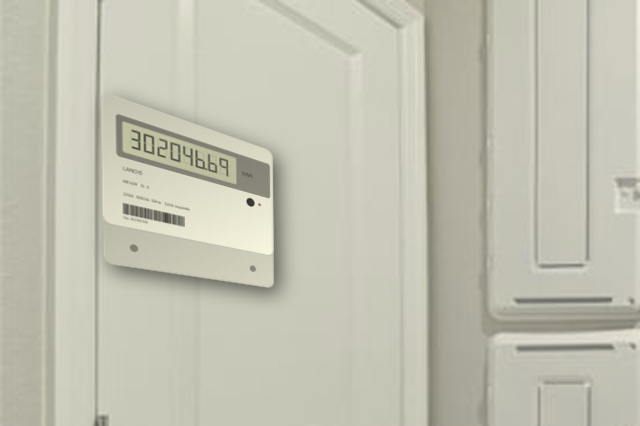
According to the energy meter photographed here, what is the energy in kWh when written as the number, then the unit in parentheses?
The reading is 302046.69 (kWh)
